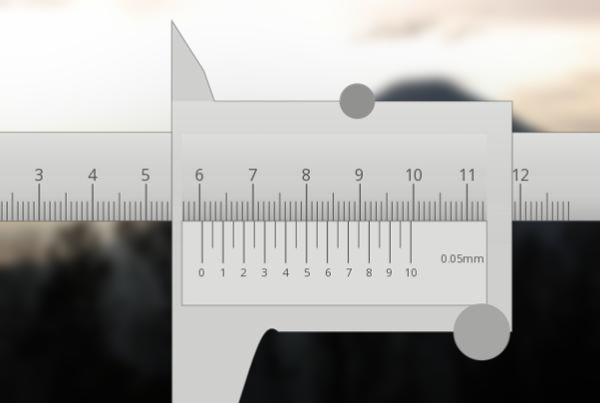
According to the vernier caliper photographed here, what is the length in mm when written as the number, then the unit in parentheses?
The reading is 60.5 (mm)
